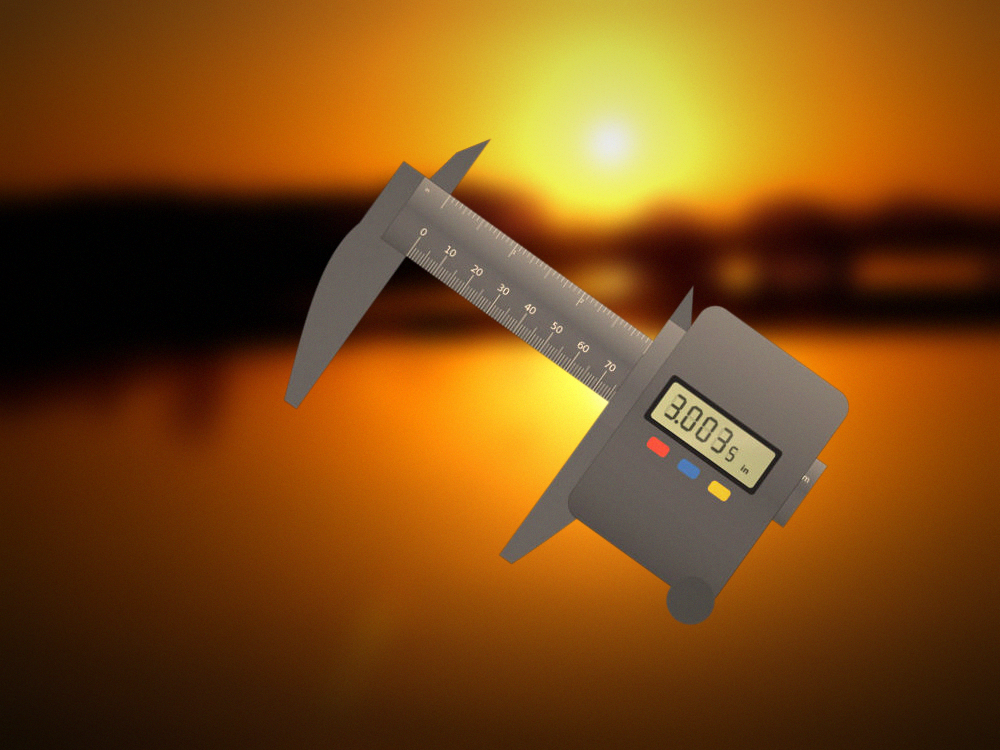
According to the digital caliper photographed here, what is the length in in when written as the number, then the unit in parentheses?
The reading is 3.0035 (in)
